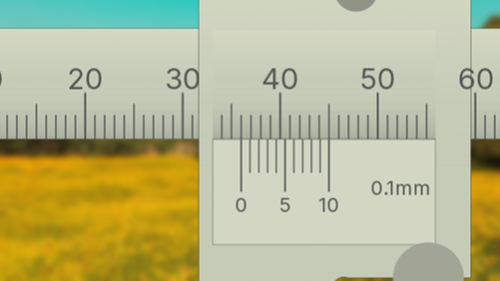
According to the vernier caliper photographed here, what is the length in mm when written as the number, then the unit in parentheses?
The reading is 36.0 (mm)
